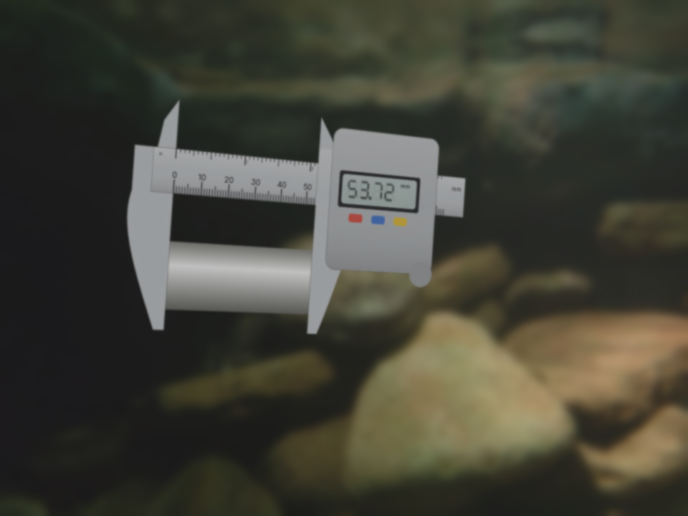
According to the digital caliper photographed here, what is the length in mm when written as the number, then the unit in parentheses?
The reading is 53.72 (mm)
